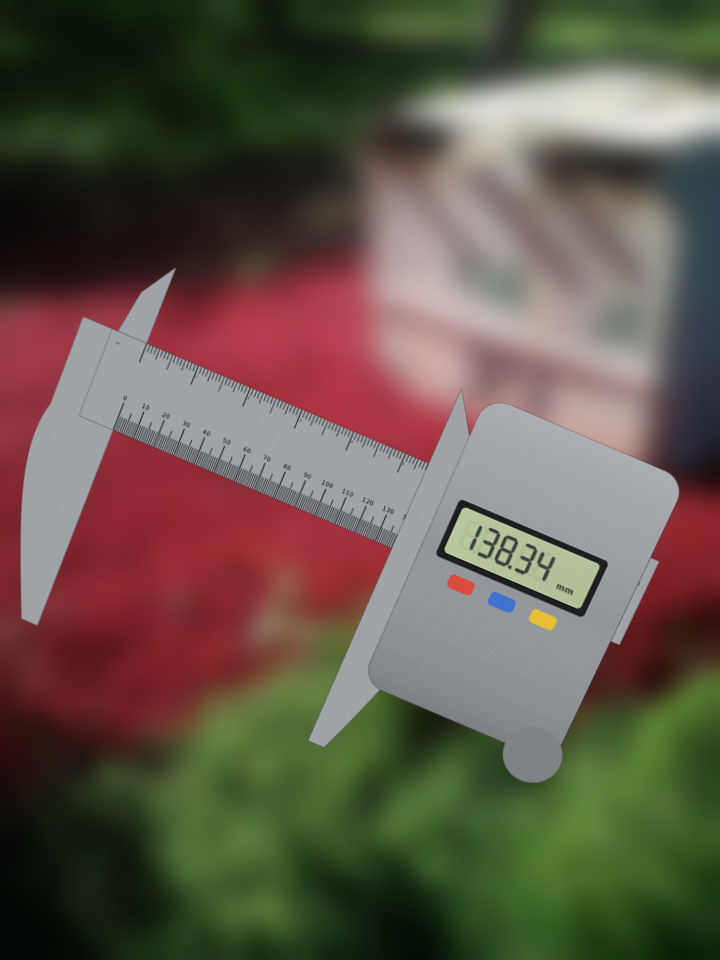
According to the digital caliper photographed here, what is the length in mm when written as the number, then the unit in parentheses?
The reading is 138.34 (mm)
